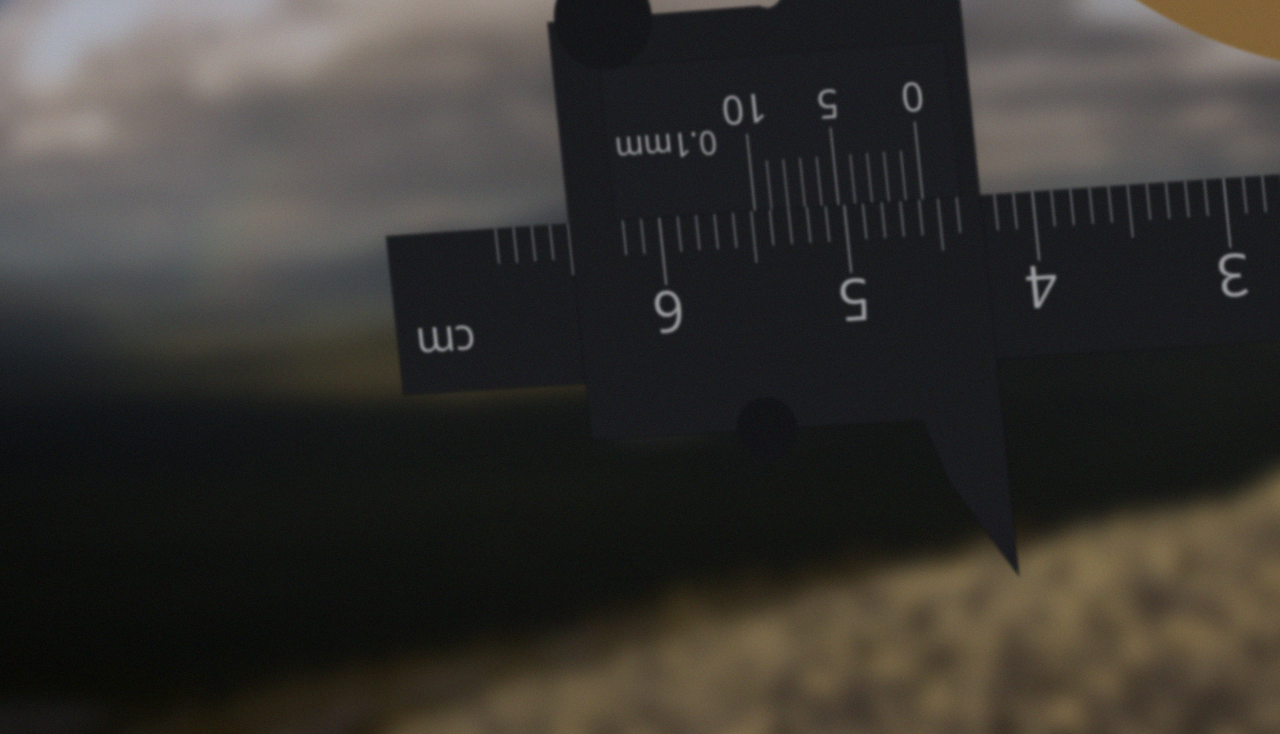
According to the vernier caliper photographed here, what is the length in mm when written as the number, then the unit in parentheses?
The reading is 45.8 (mm)
